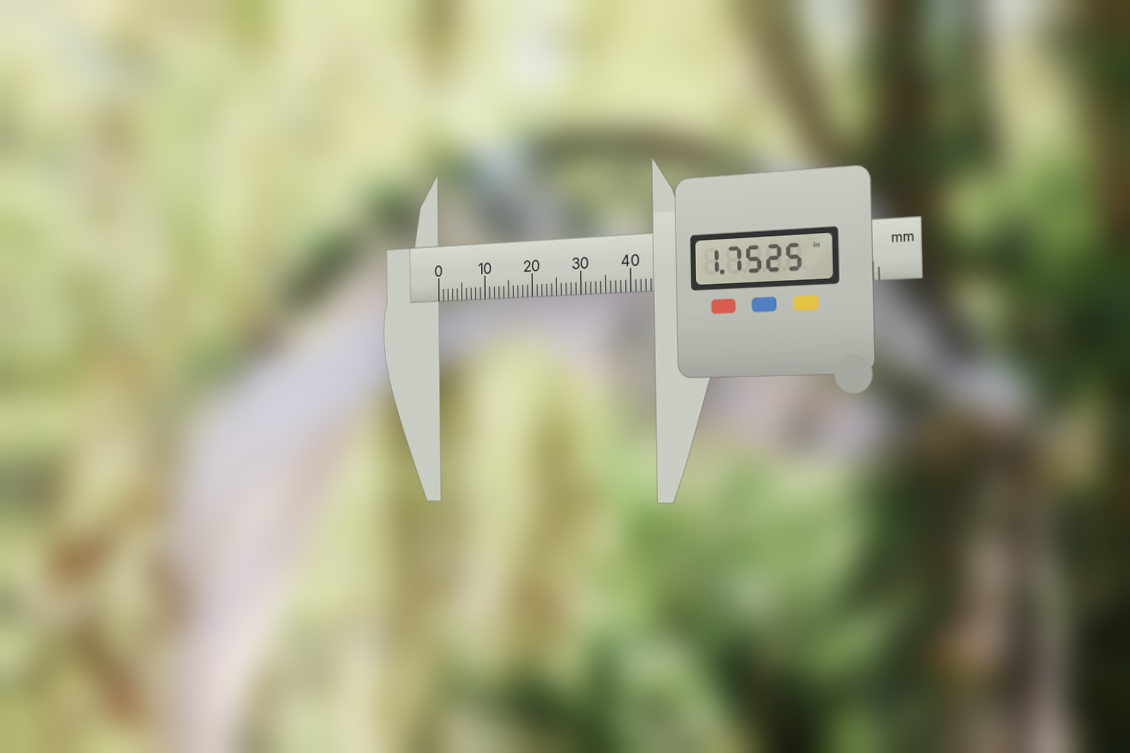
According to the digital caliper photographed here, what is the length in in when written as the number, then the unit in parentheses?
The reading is 1.7525 (in)
